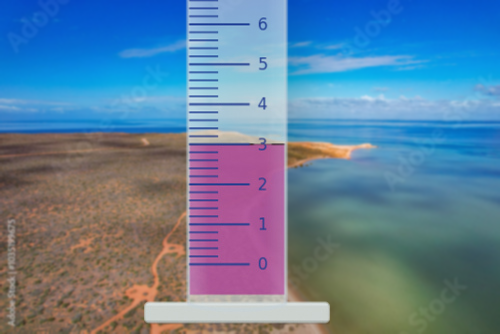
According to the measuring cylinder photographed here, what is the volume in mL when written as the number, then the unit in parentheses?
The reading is 3 (mL)
